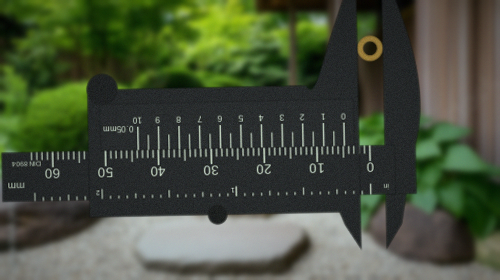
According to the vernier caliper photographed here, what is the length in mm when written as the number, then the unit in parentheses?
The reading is 4.8 (mm)
